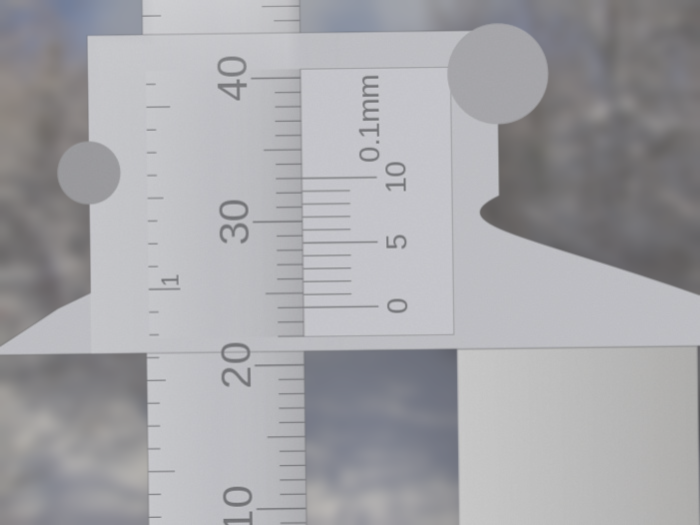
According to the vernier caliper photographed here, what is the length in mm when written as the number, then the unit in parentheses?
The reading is 24.0 (mm)
